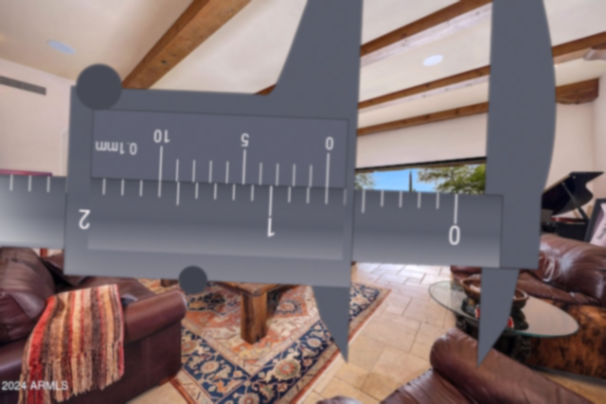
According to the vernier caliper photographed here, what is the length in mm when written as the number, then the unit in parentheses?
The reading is 7.0 (mm)
